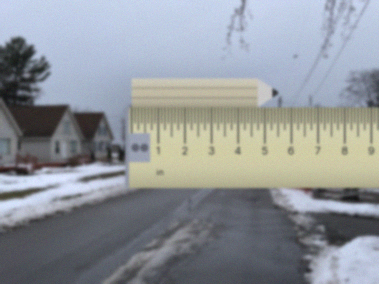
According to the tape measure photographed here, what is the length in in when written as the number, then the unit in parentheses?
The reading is 5.5 (in)
